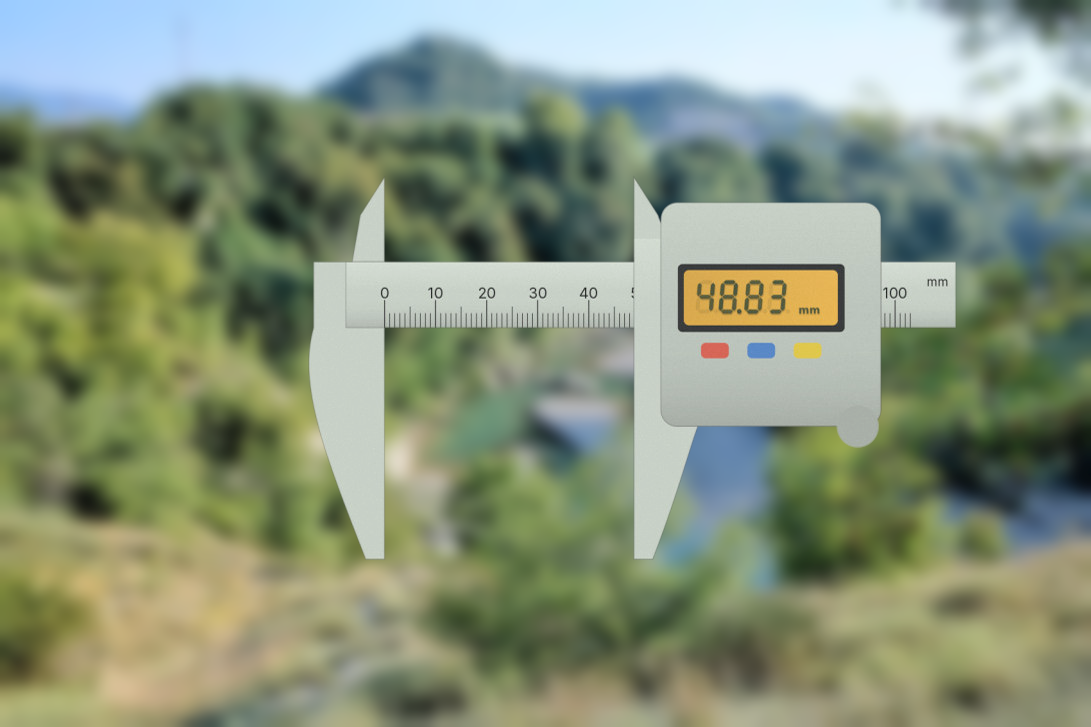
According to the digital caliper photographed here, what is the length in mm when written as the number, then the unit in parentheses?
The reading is 48.83 (mm)
